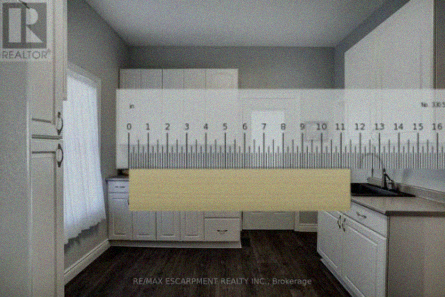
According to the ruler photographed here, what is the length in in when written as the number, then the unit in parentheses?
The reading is 11.5 (in)
